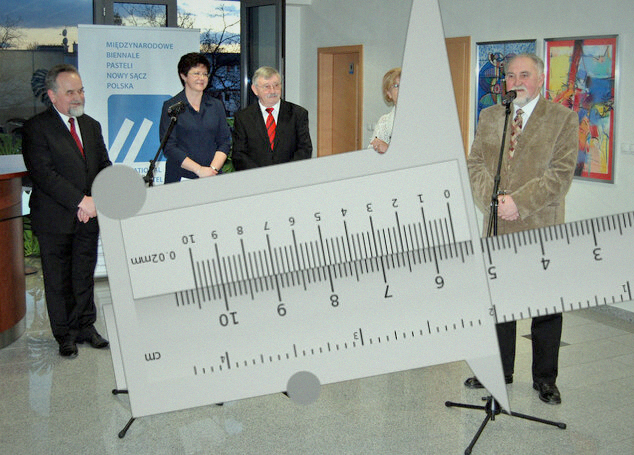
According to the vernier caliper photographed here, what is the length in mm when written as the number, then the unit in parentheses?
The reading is 56.0 (mm)
